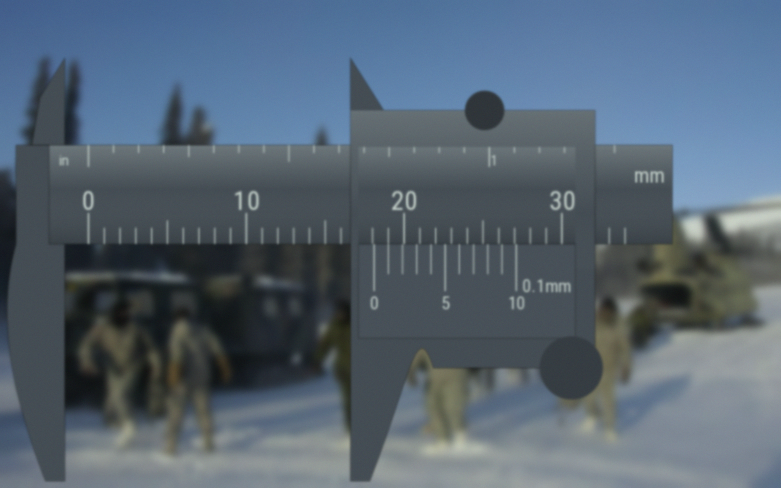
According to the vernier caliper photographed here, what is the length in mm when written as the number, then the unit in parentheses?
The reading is 18.1 (mm)
